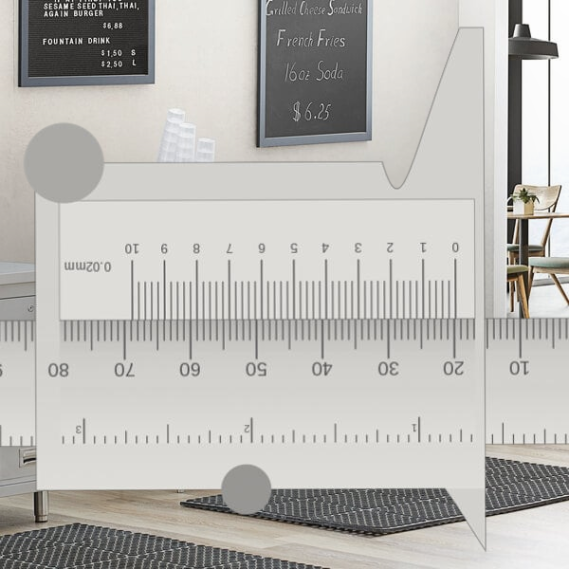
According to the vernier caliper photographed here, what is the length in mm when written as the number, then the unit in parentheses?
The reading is 19.8 (mm)
